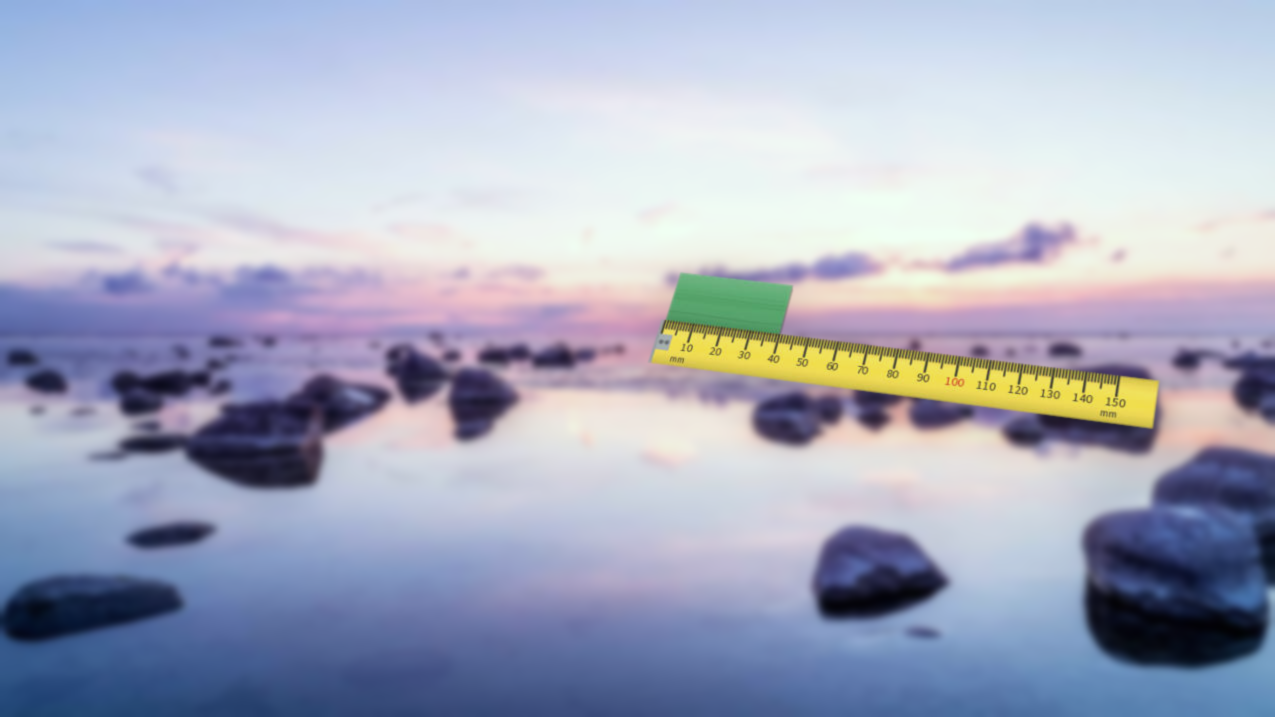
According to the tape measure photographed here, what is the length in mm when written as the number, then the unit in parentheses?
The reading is 40 (mm)
